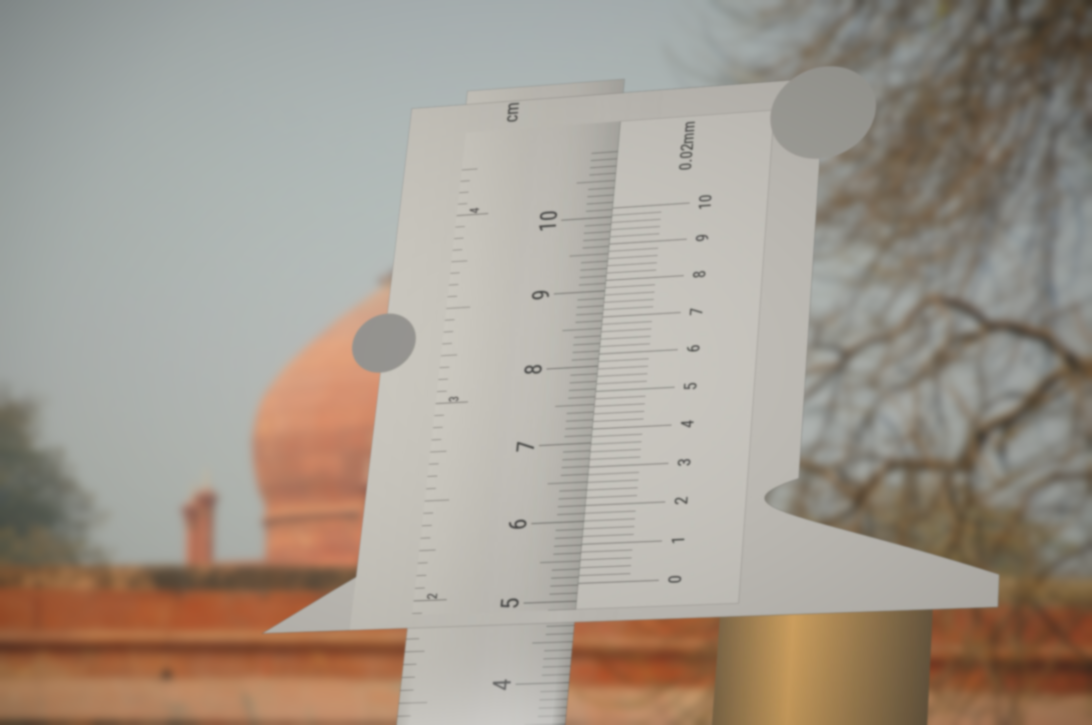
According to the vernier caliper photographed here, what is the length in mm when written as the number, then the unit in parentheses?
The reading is 52.2 (mm)
